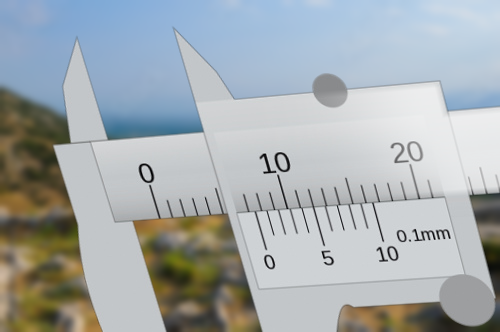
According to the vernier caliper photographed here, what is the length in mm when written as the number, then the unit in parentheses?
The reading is 7.5 (mm)
